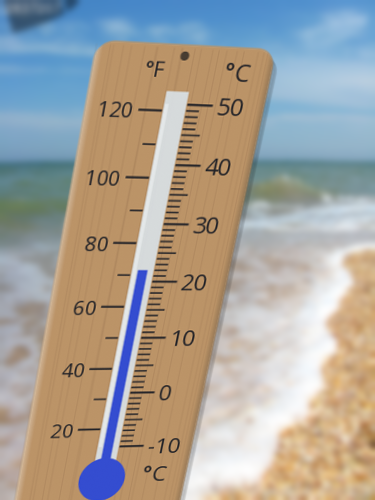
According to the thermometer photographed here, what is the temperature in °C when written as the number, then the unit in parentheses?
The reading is 22 (°C)
